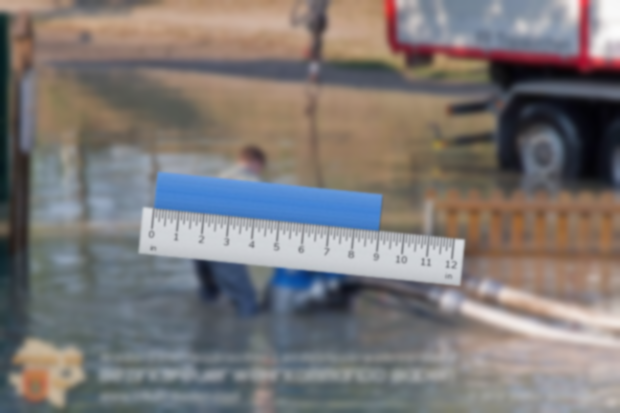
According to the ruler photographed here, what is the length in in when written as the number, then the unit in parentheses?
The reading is 9 (in)
